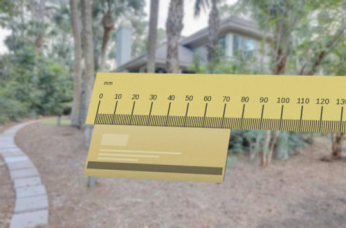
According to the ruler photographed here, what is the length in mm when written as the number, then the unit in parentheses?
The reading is 75 (mm)
